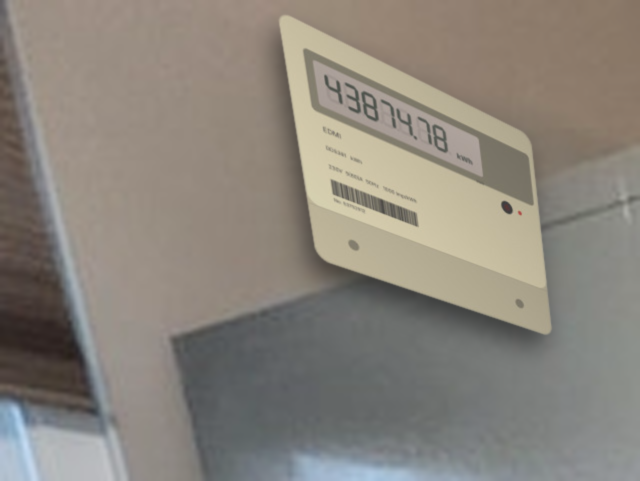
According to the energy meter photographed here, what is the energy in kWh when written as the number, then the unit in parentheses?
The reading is 43874.78 (kWh)
